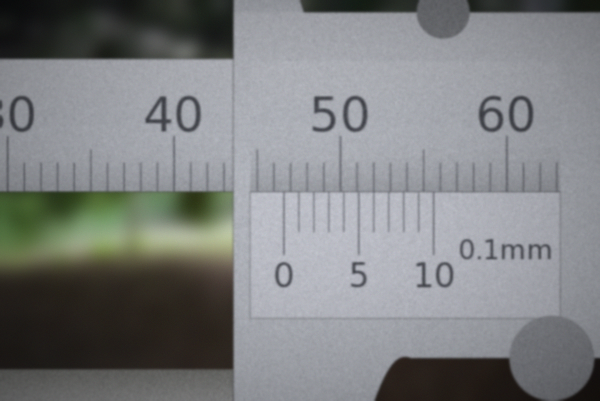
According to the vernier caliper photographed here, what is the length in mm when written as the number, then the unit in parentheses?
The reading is 46.6 (mm)
